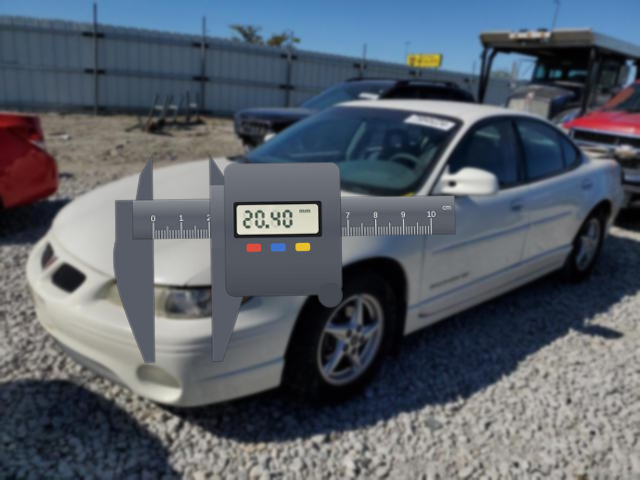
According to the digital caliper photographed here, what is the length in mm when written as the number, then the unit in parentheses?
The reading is 20.40 (mm)
